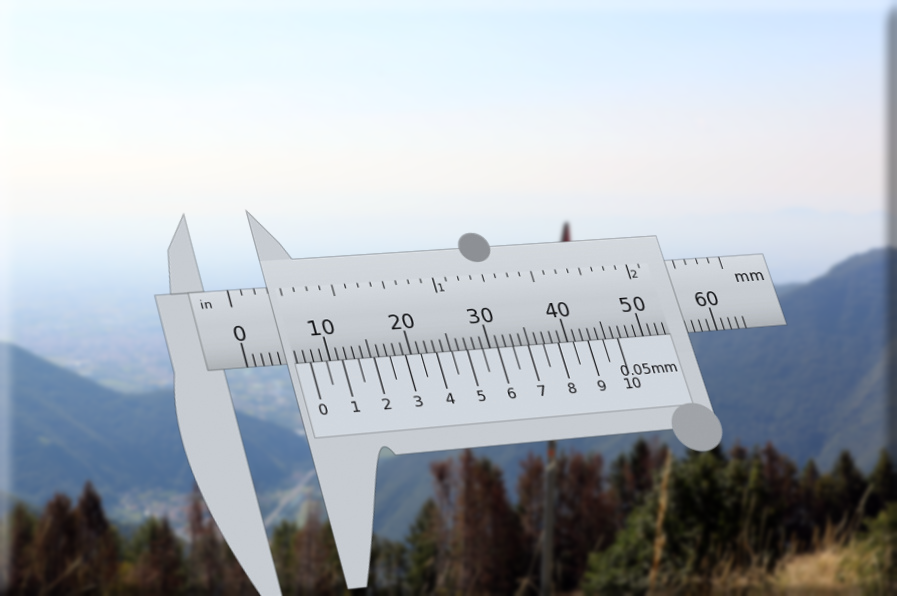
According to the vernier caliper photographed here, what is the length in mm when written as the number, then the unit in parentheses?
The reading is 7.6 (mm)
